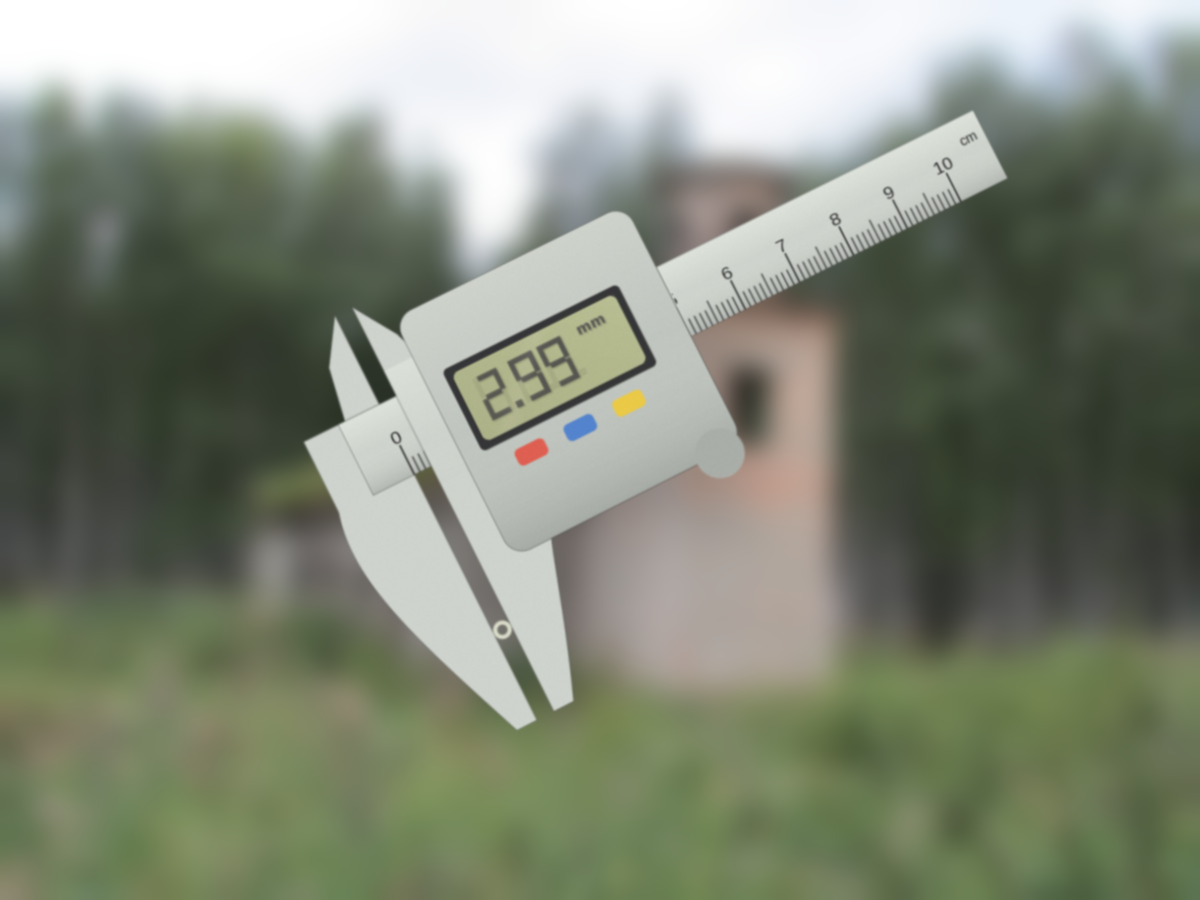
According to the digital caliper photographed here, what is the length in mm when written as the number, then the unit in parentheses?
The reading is 2.99 (mm)
